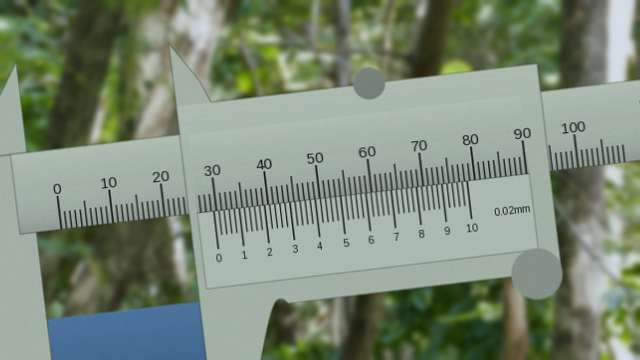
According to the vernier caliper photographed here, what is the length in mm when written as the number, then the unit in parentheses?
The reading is 29.5 (mm)
